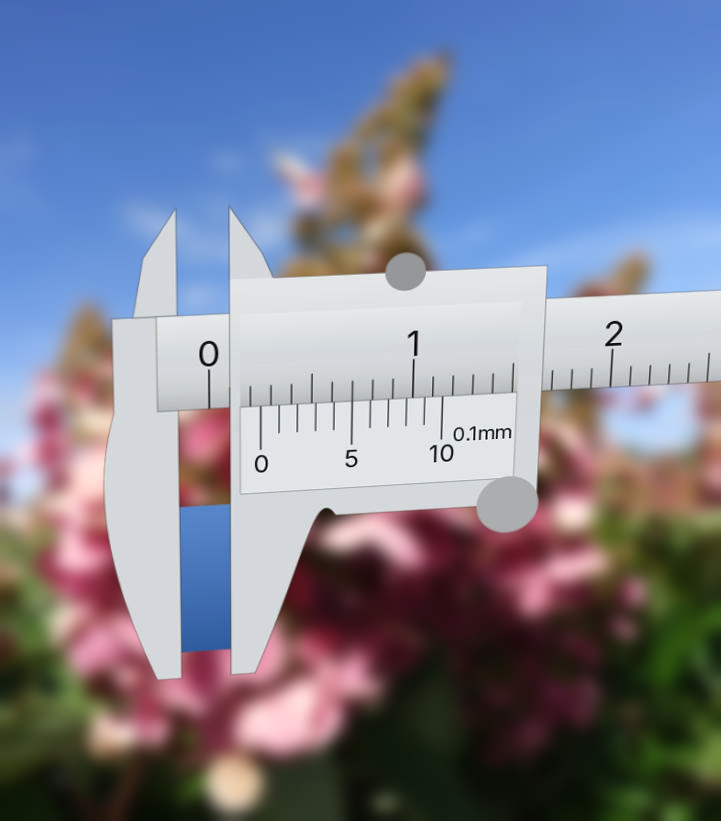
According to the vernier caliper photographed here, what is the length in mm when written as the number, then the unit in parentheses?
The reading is 2.5 (mm)
